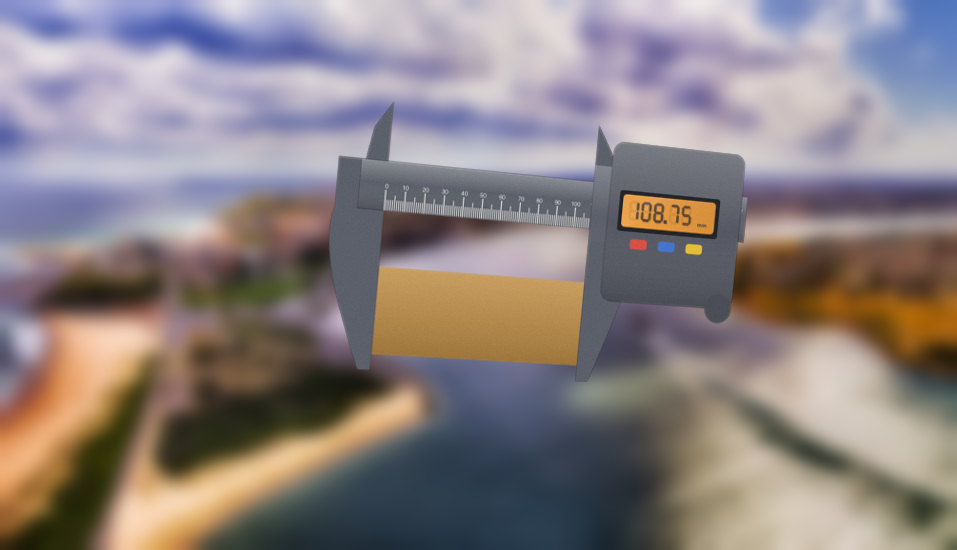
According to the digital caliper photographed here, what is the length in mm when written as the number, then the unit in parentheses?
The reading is 108.75 (mm)
